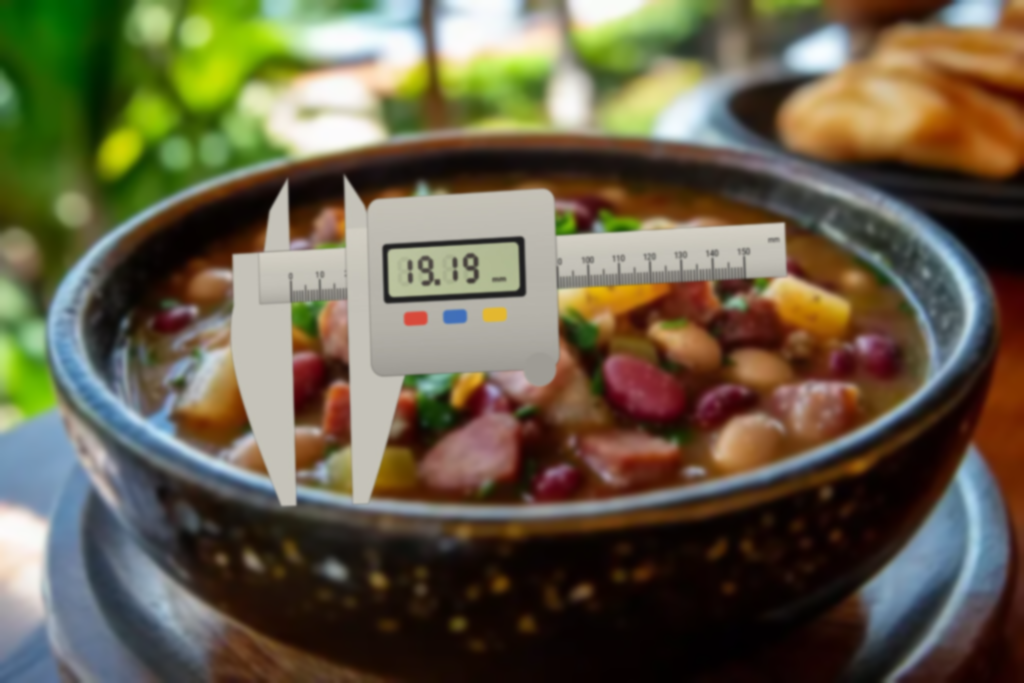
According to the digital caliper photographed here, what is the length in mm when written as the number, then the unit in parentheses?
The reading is 19.19 (mm)
